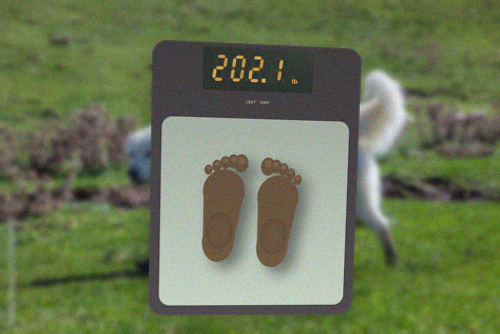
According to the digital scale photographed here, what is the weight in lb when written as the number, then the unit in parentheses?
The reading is 202.1 (lb)
